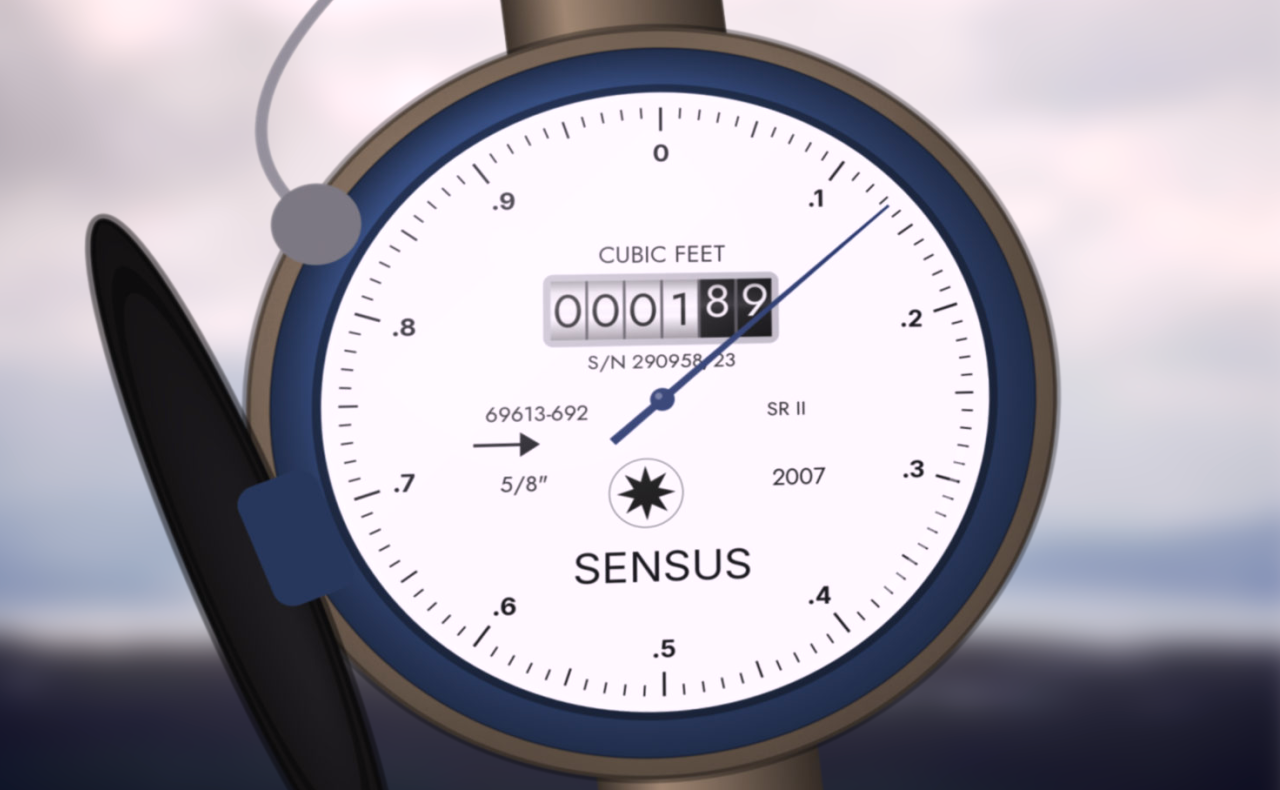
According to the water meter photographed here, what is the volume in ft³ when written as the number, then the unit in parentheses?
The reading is 189.13 (ft³)
